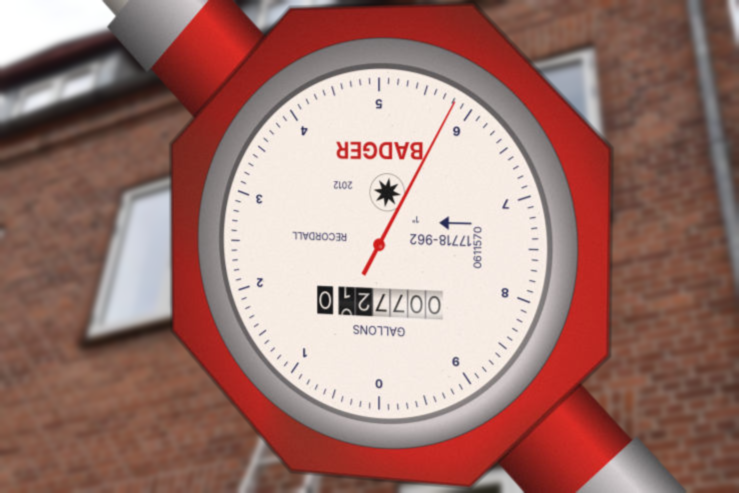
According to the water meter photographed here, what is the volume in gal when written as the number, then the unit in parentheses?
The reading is 77205.8 (gal)
